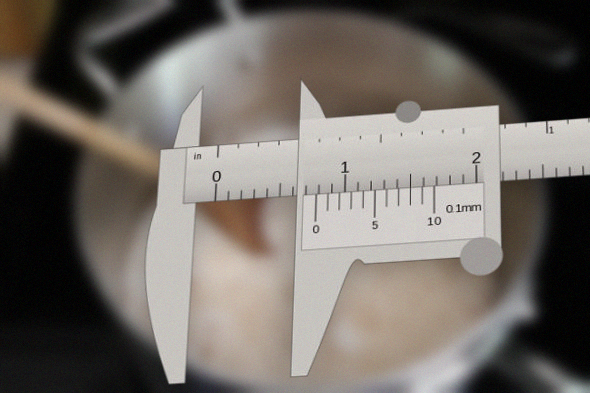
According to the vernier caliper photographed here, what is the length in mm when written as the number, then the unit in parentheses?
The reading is 7.8 (mm)
